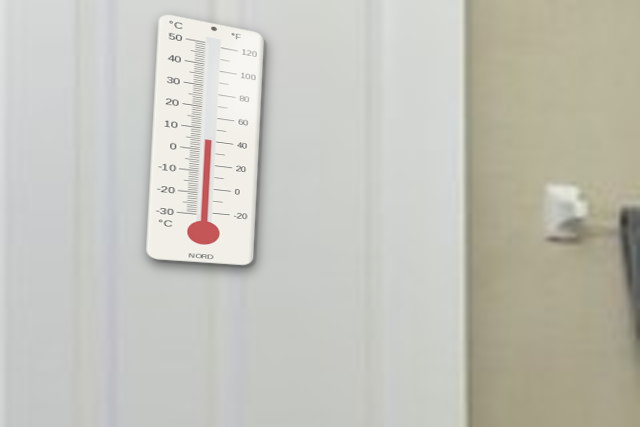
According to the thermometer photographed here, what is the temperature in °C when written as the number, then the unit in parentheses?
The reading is 5 (°C)
